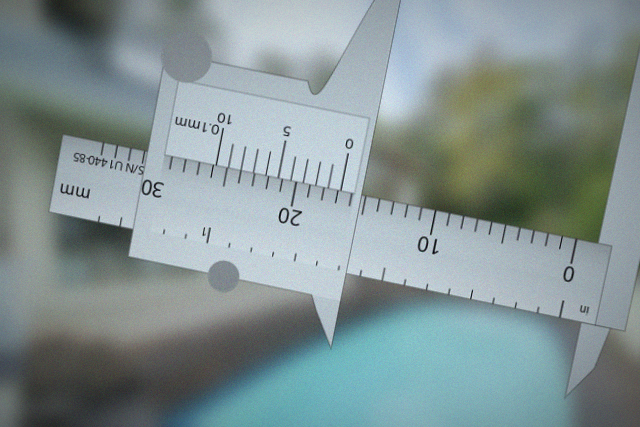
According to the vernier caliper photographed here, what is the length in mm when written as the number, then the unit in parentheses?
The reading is 16.8 (mm)
